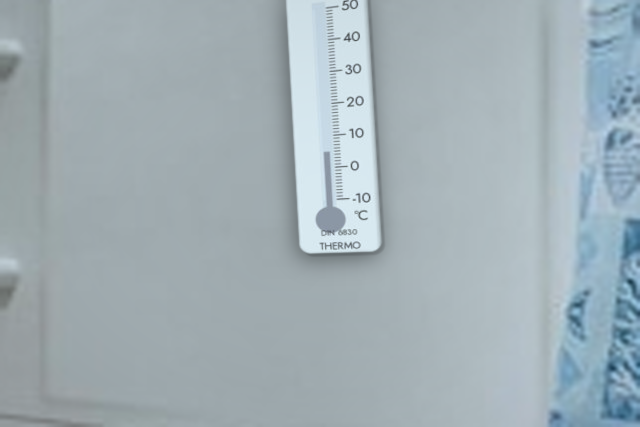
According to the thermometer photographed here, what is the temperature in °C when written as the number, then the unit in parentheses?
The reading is 5 (°C)
